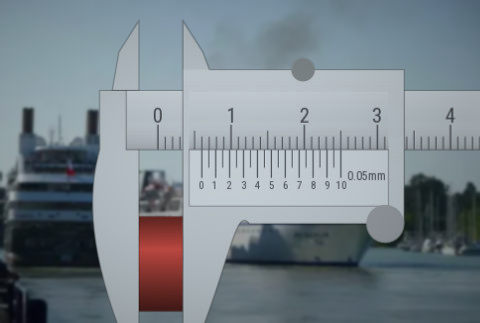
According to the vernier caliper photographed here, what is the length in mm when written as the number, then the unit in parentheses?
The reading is 6.0 (mm)
